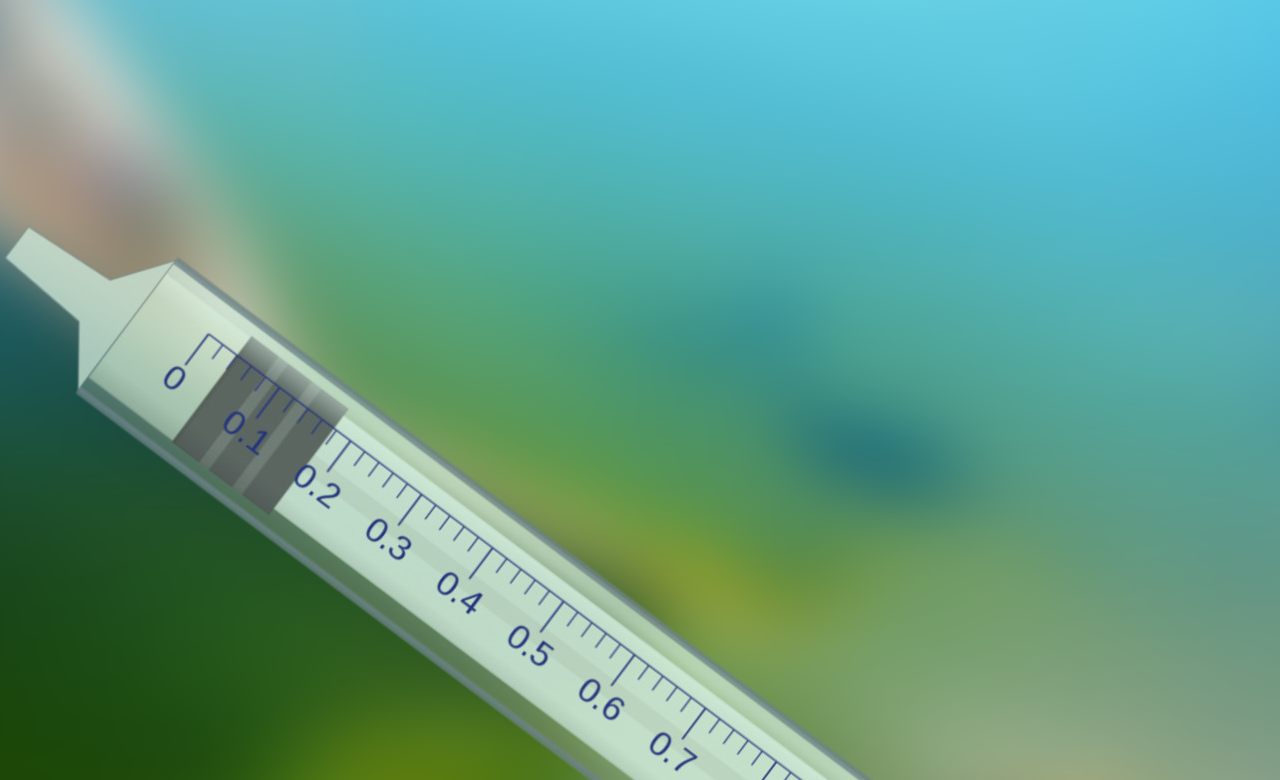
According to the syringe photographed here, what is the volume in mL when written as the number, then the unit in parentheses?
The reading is 0.04 (mL)
